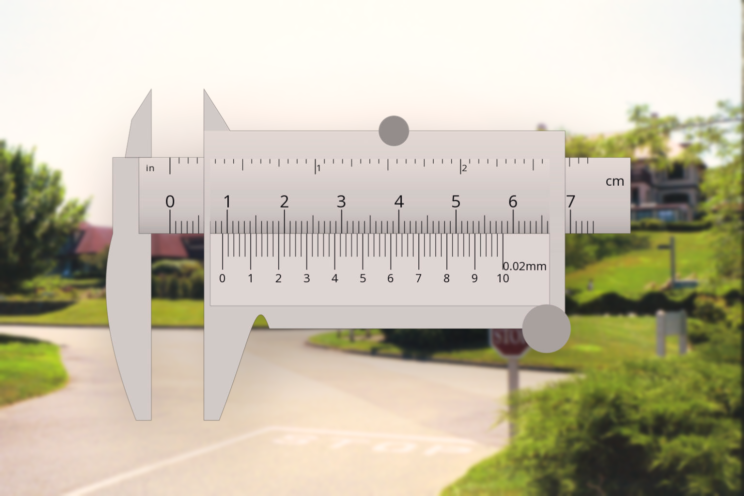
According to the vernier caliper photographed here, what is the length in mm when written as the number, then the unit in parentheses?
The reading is 9.2 (mm)
